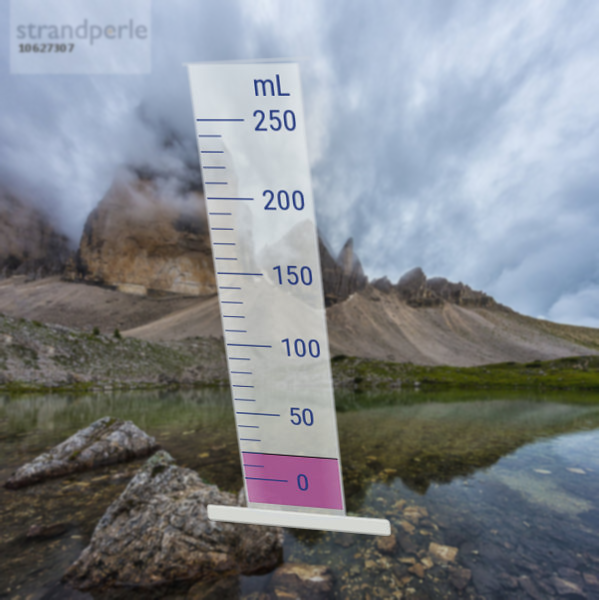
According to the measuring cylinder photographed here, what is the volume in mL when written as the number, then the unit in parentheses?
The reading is 20 (mL)
